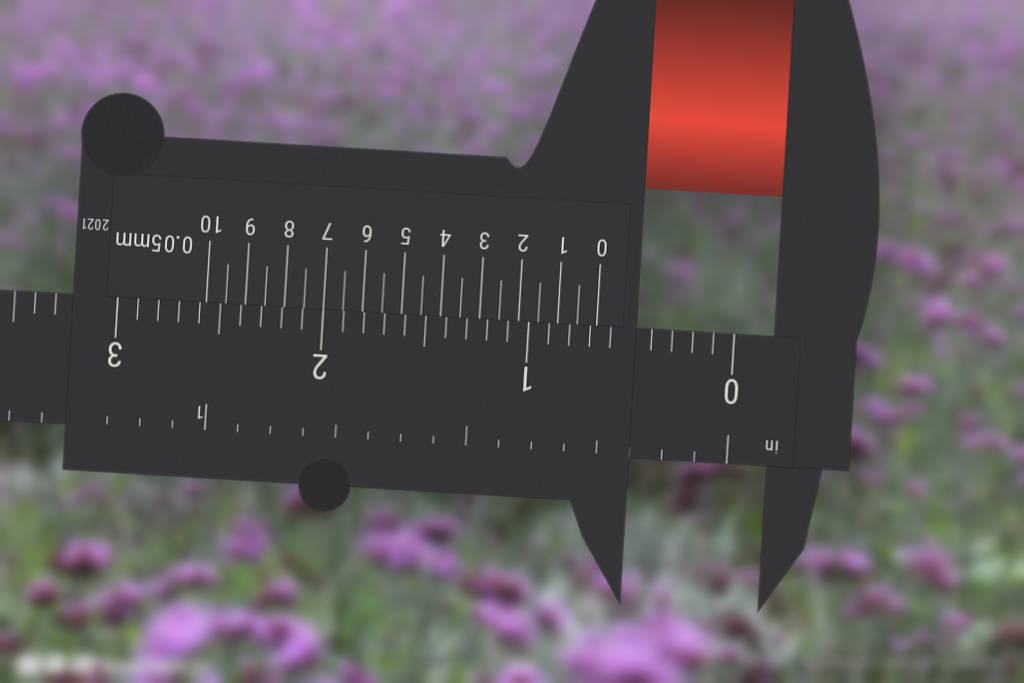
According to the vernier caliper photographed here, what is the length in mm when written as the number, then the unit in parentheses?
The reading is 6.7 (mm)
